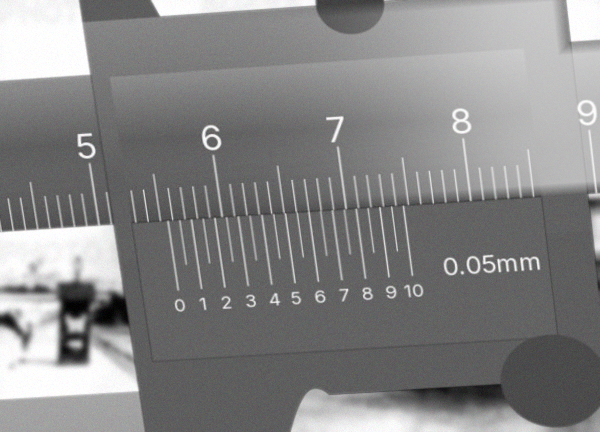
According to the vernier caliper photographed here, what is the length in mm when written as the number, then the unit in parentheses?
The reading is 55.6 (mm)
